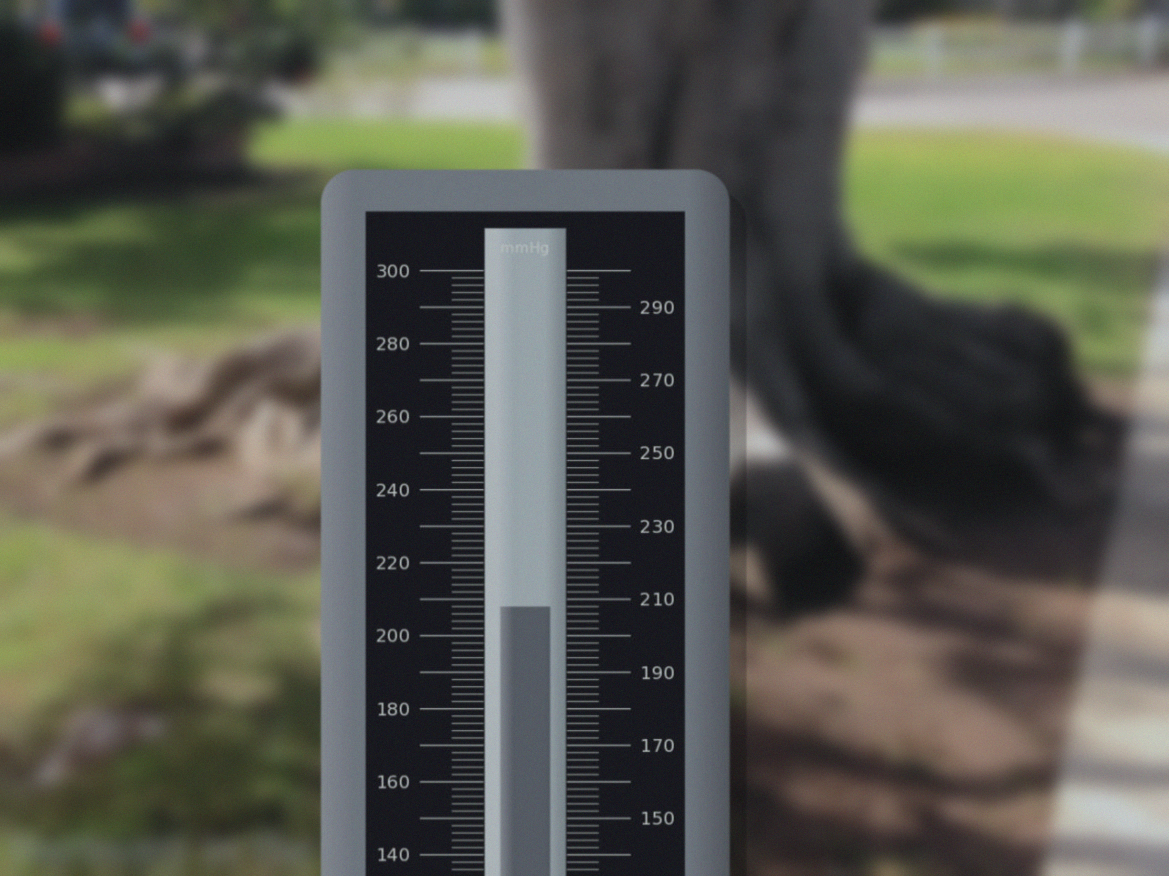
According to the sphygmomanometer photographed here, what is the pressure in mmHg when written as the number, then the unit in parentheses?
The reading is 208 (mmHg)
